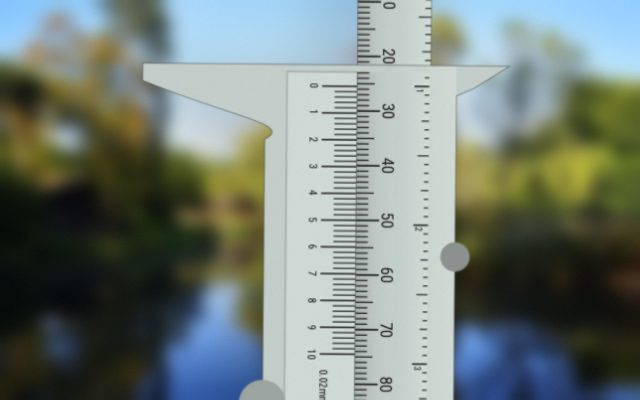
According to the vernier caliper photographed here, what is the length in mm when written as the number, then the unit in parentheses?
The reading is 25.5 (mm)
